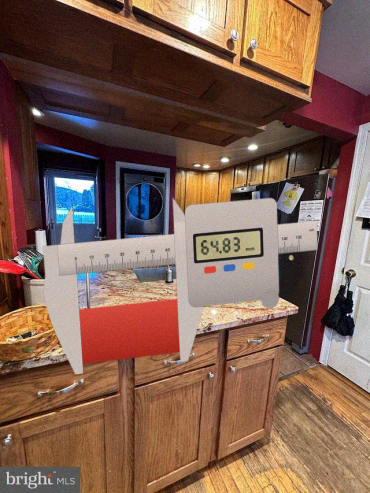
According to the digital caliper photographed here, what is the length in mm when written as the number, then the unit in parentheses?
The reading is 64.83 (mm)
